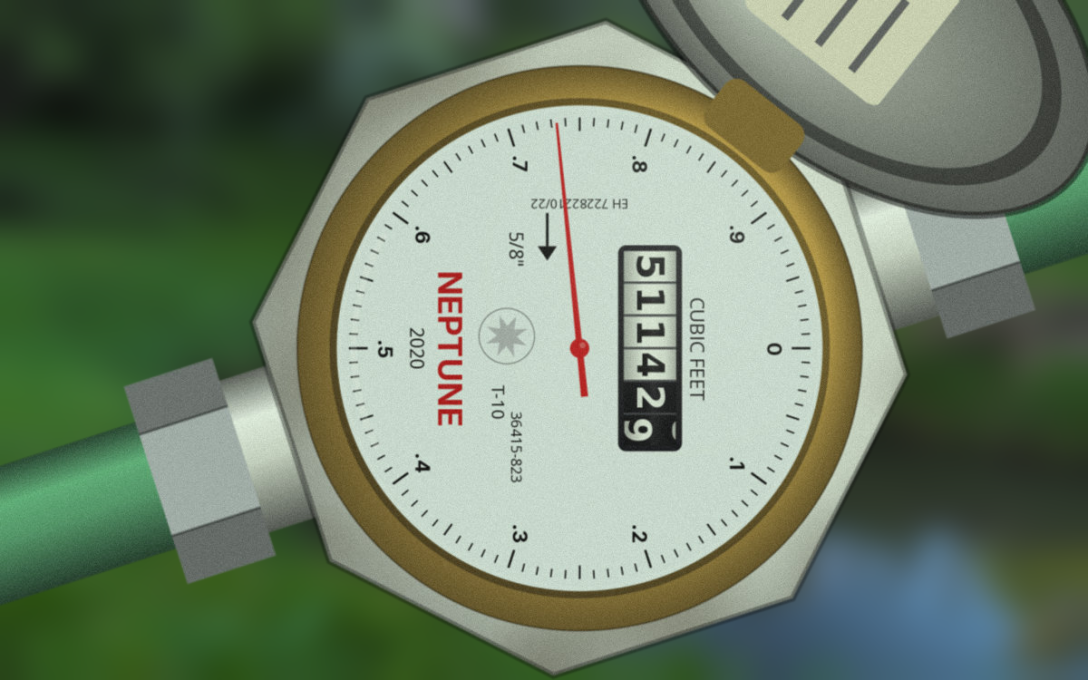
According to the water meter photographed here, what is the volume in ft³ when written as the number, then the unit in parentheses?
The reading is 511428.73 (ft³)
